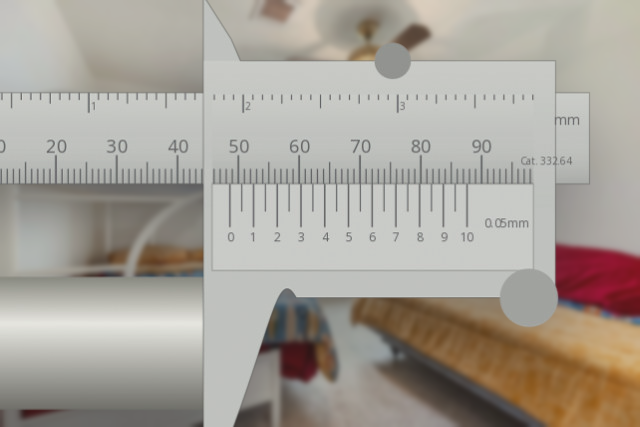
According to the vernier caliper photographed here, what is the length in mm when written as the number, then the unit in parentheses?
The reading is 48.6 (mm)
